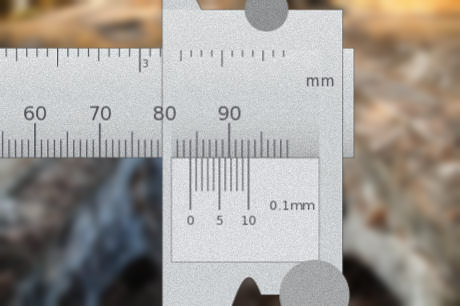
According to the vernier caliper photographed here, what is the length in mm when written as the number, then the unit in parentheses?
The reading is 84.0 (mm)
